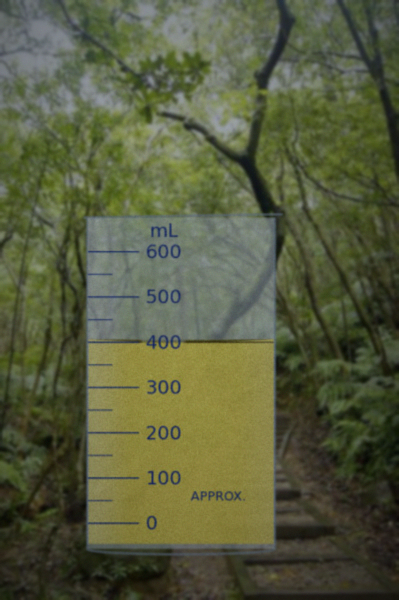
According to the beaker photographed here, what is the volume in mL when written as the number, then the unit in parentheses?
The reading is 400 (mL)
